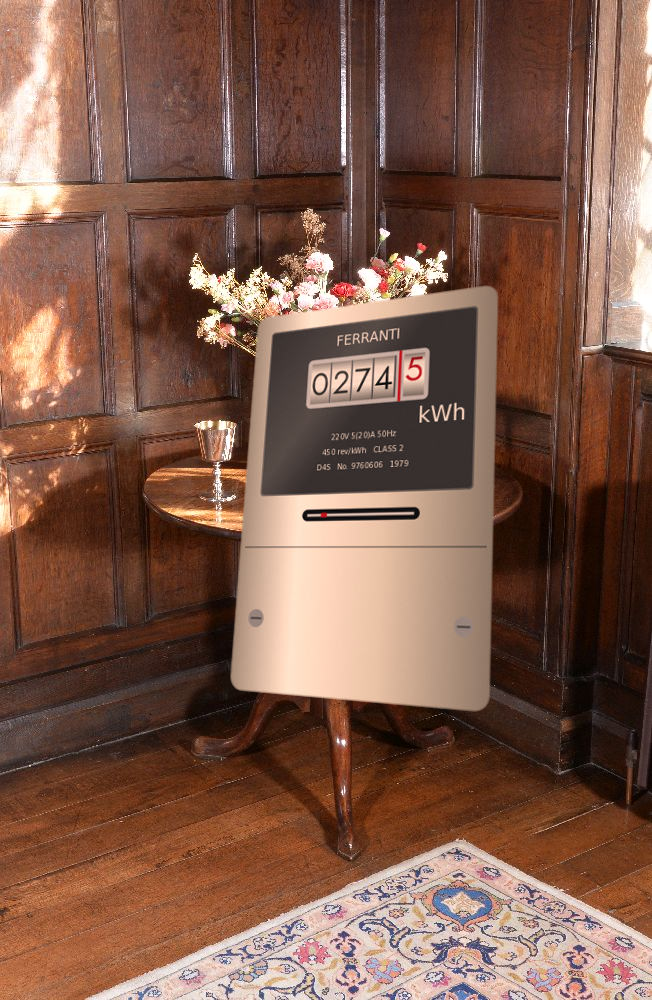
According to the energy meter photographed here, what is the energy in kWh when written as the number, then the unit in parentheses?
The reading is 274.5 (kWh)
